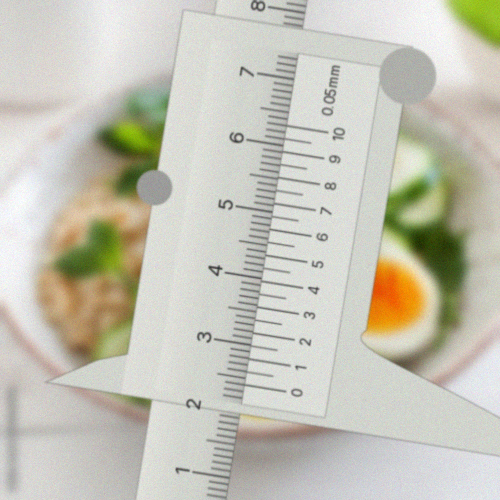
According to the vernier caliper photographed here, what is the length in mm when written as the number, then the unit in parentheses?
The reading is 24.0 (mm)
